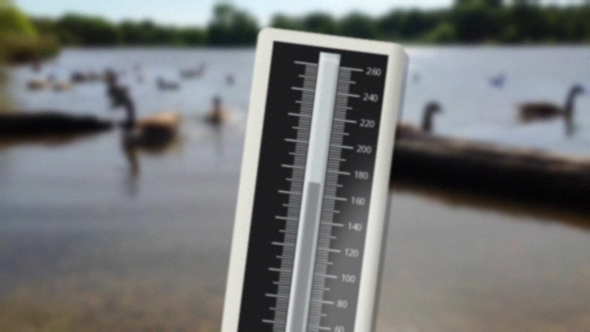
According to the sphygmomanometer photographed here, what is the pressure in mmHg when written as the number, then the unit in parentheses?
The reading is 170 (mmHg)
